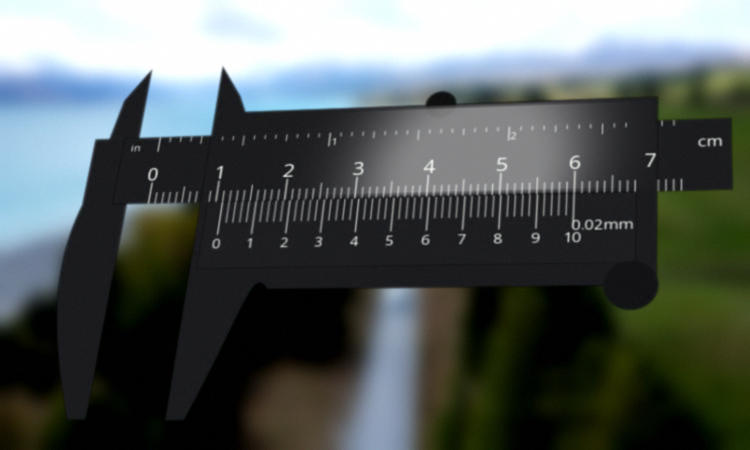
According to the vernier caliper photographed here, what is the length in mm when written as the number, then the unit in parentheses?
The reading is 11.0 (mm)
